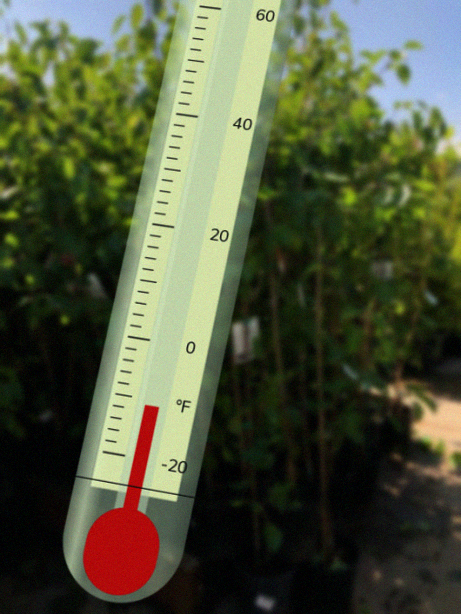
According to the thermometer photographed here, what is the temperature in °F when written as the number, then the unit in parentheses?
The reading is -11 (°F)
